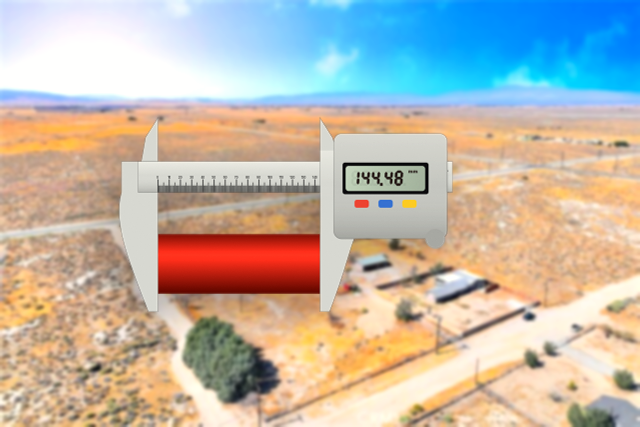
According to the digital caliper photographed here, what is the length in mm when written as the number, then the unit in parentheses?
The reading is 144.48 (mm)
